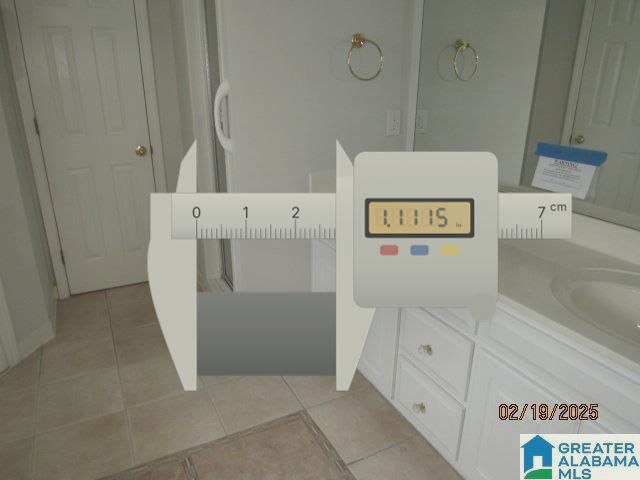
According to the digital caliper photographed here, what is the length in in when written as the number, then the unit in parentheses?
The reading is 1.1115 (in)
